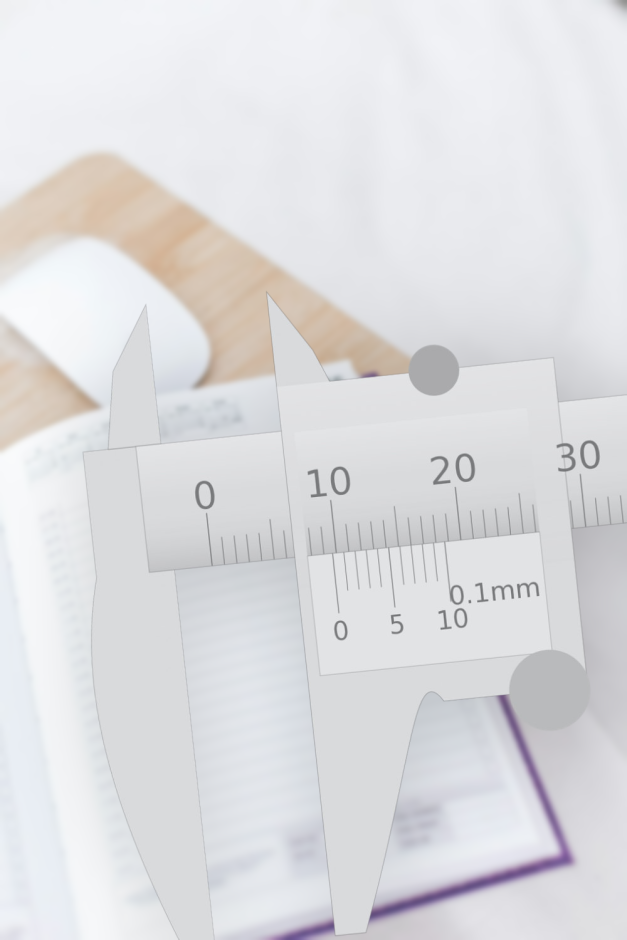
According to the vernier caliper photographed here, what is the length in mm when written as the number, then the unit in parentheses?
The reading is 9.7 (mm)
